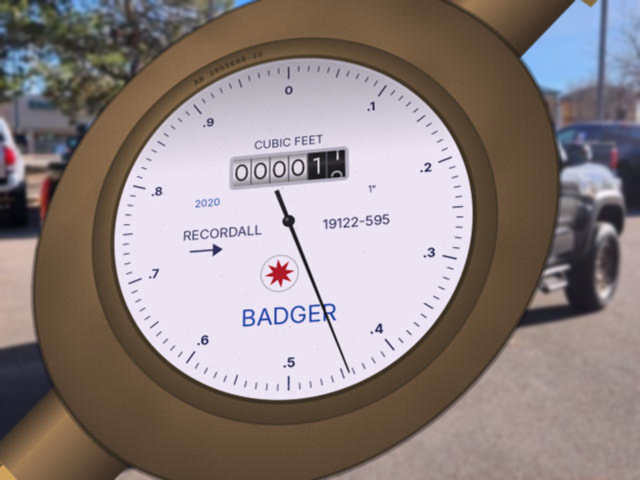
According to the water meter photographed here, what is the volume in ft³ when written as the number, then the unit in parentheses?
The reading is 11.44 (ft³)
